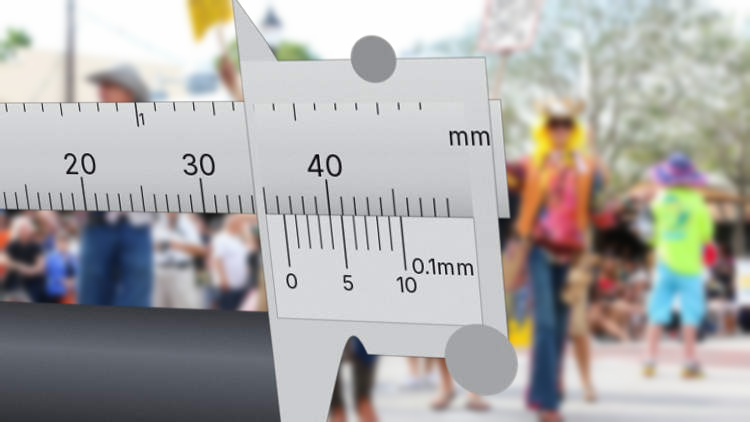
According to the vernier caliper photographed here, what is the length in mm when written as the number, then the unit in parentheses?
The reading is 36.4 (mm)
